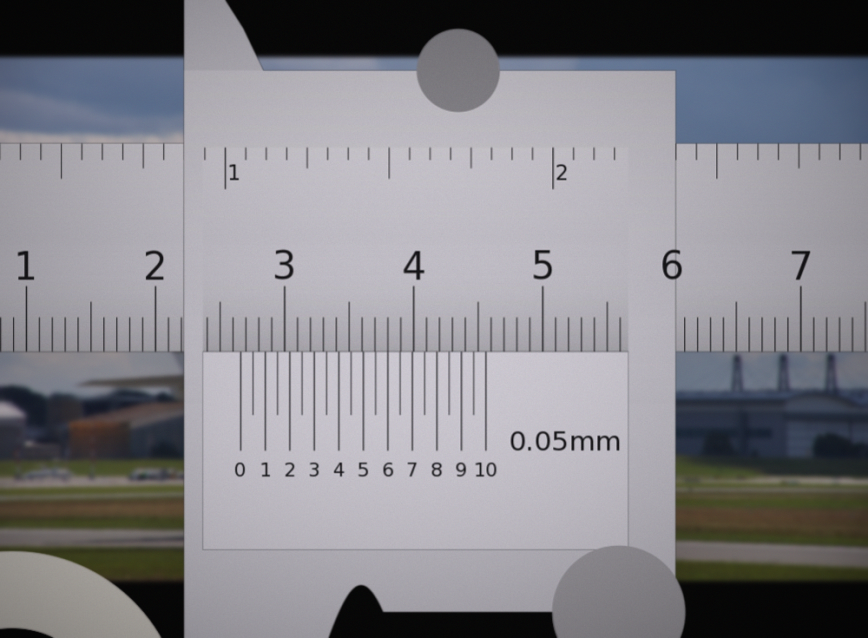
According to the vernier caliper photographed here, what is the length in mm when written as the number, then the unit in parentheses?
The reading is 26.6 (mm)
